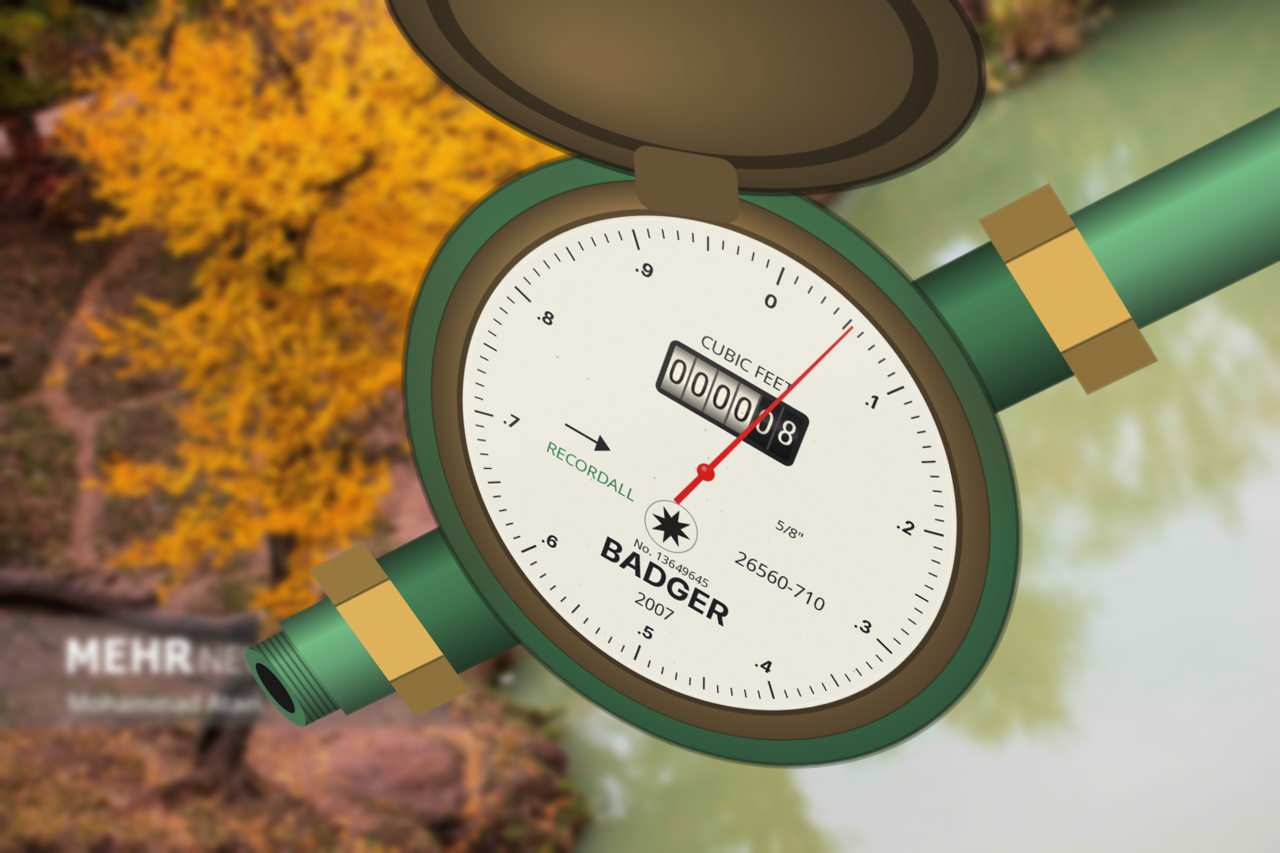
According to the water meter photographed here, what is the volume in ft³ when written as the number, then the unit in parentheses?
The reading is 8.05 (ft³)
